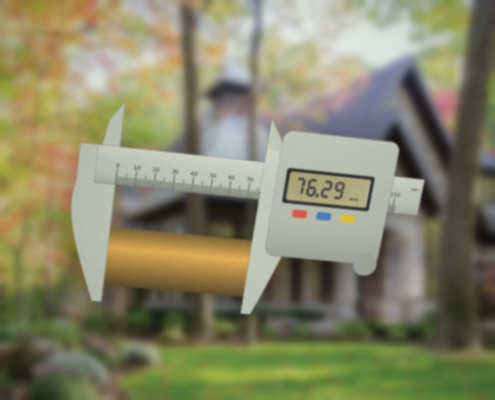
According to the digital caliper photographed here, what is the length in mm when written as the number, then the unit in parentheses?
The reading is 76.29 (mm)
